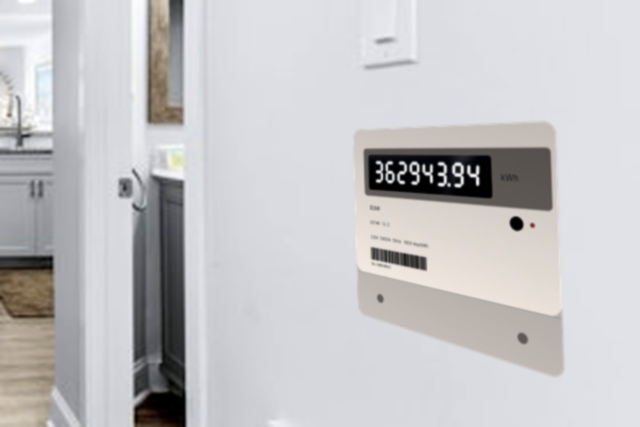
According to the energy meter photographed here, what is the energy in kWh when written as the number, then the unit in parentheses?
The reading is 362943.94 (kWh)
